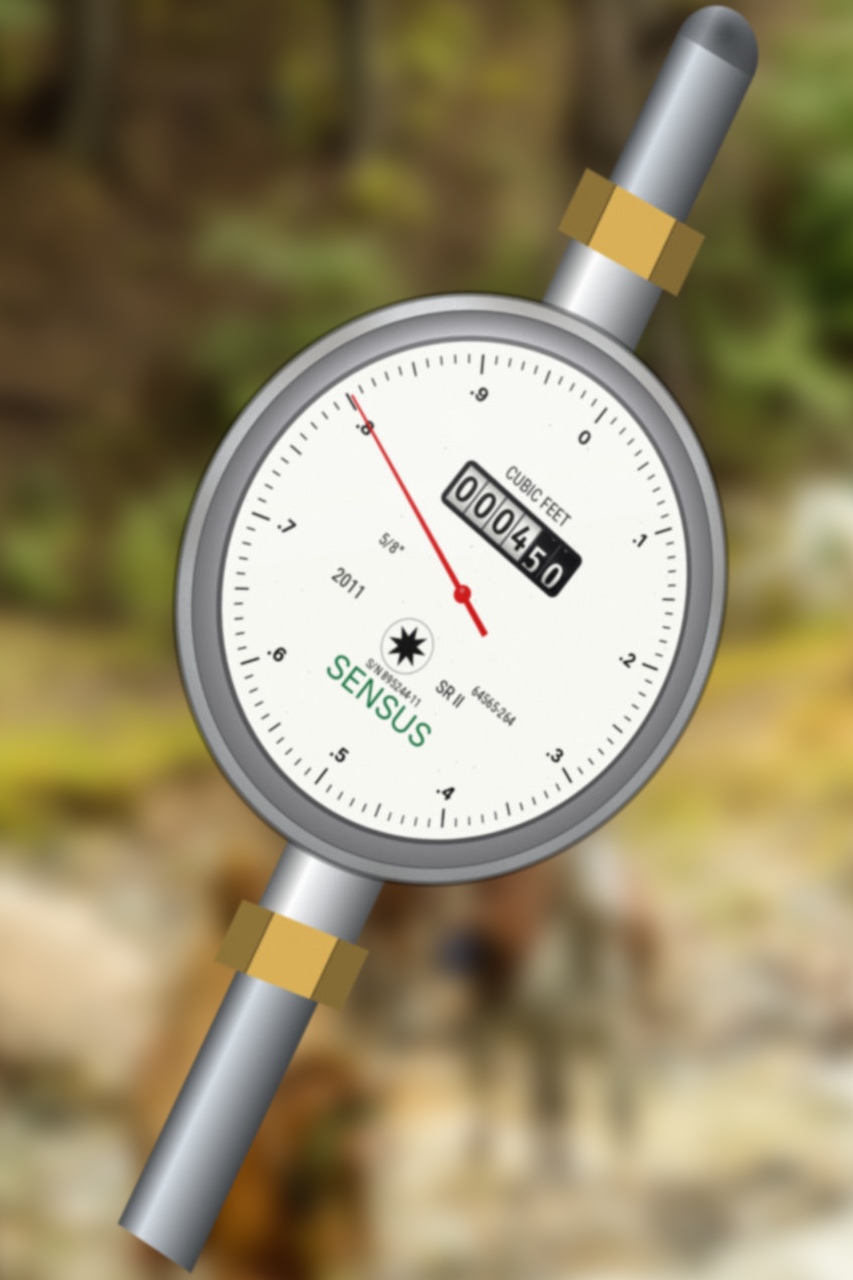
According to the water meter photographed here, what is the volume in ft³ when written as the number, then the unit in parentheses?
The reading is 449.80 (ft³)
